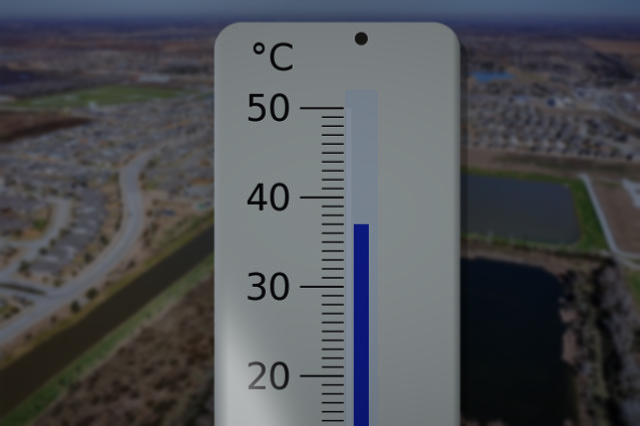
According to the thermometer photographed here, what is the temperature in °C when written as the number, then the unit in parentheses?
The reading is 37 (°C)
